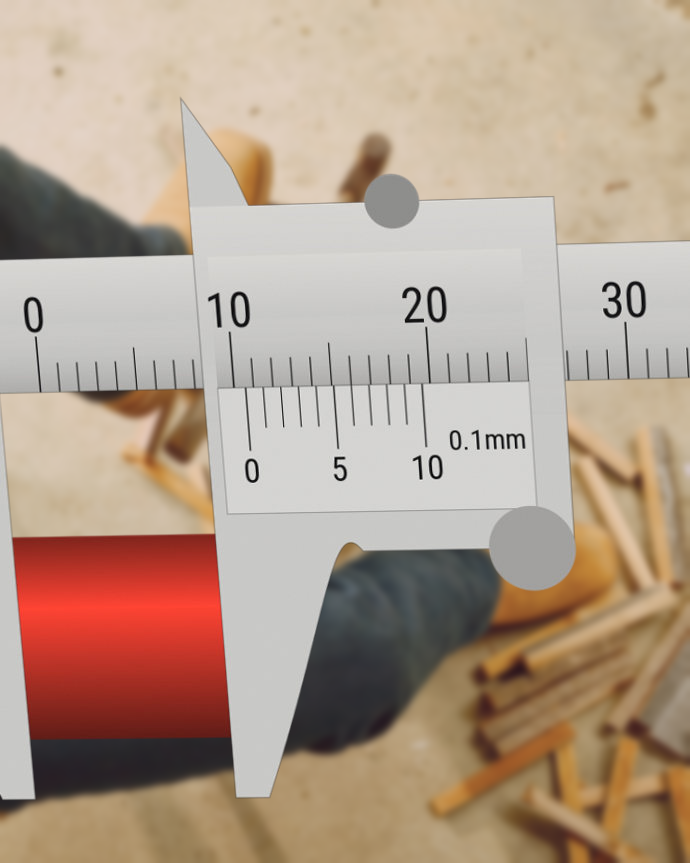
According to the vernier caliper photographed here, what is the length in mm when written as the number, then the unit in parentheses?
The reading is 10.6 (mm)
